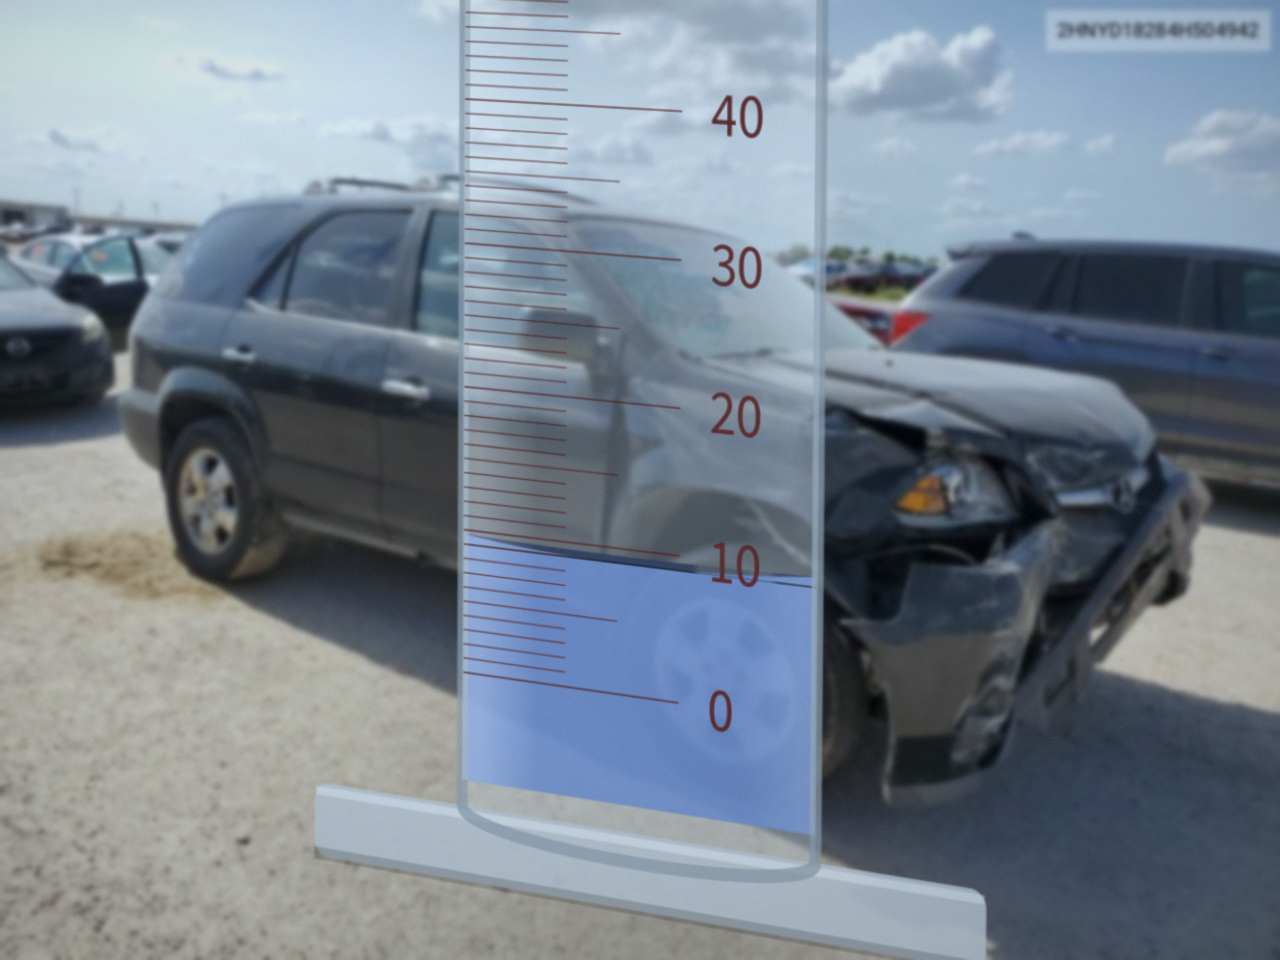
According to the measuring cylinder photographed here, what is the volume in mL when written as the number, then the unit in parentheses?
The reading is 9 (mL)
